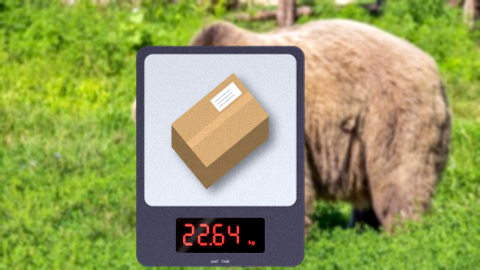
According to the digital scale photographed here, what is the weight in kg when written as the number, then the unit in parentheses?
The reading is 22.64 (kg)
